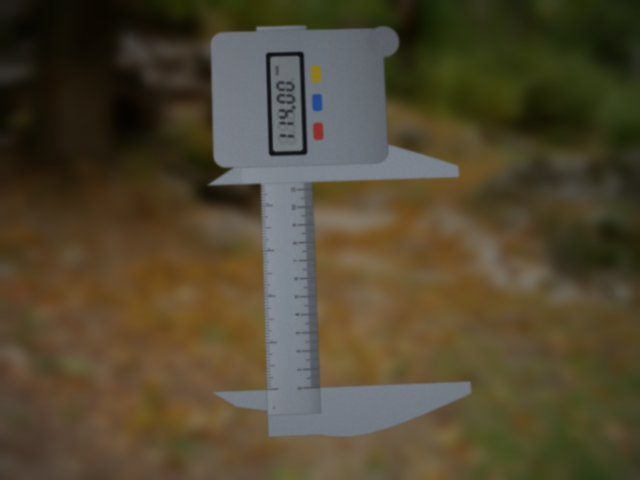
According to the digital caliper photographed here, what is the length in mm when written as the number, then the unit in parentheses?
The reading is 114.00 (mm)
